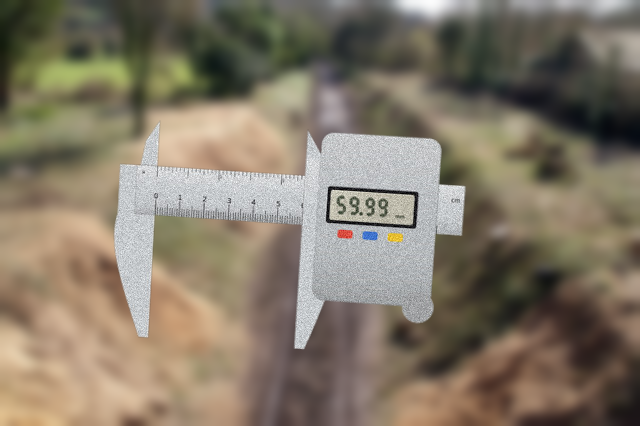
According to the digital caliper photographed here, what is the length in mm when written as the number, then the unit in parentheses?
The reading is 59.99 (mm)
